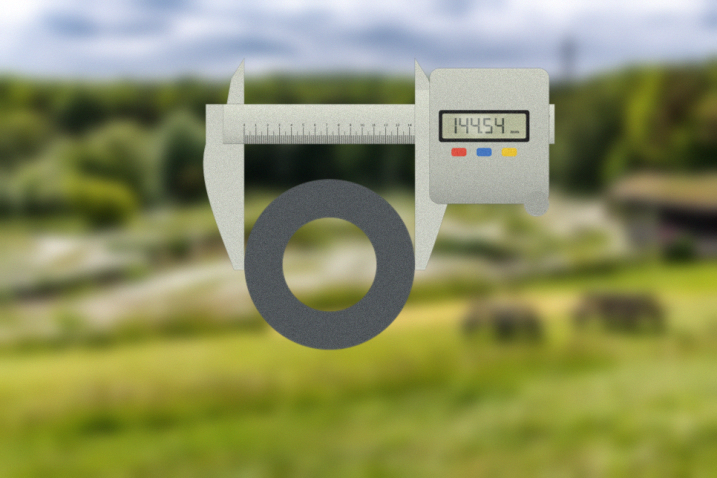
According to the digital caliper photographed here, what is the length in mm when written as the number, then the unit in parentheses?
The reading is 144.54 (mm)
